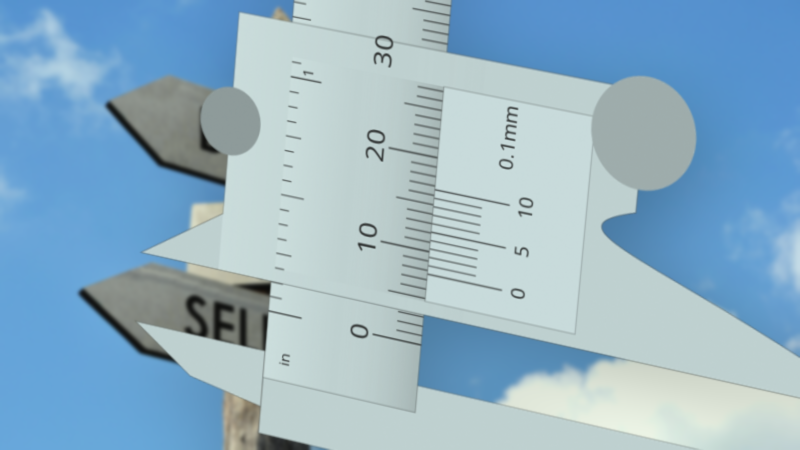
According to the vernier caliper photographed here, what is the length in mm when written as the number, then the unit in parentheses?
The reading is 7.6 (mm)
